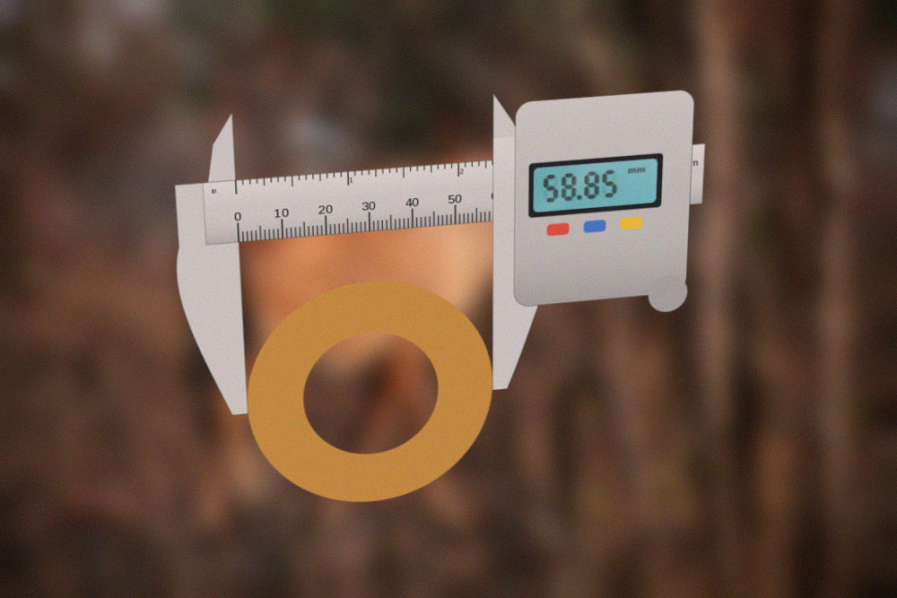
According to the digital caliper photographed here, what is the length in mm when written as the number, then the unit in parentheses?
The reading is 58.85 (mm)
